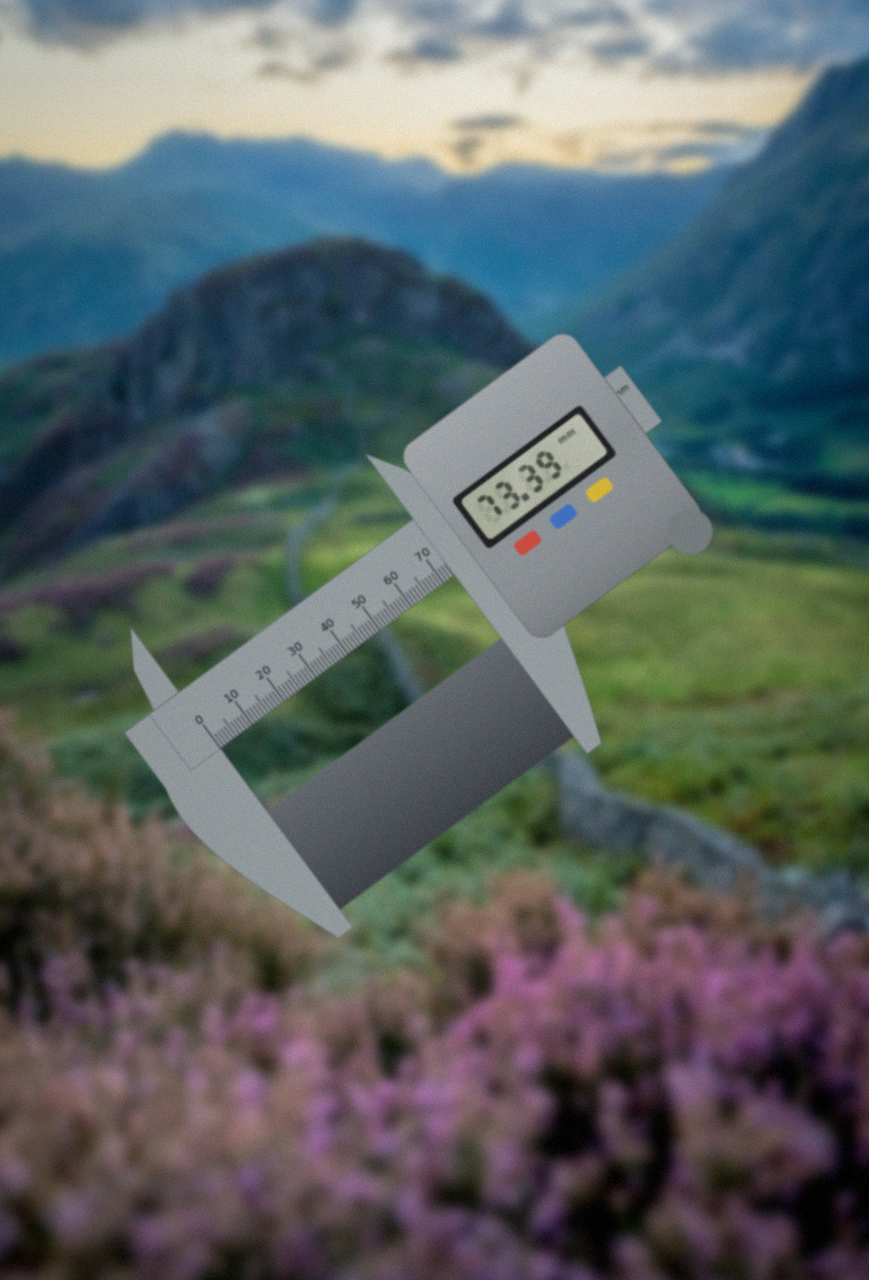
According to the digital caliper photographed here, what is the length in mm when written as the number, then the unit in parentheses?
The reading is 73.39 (mm)
